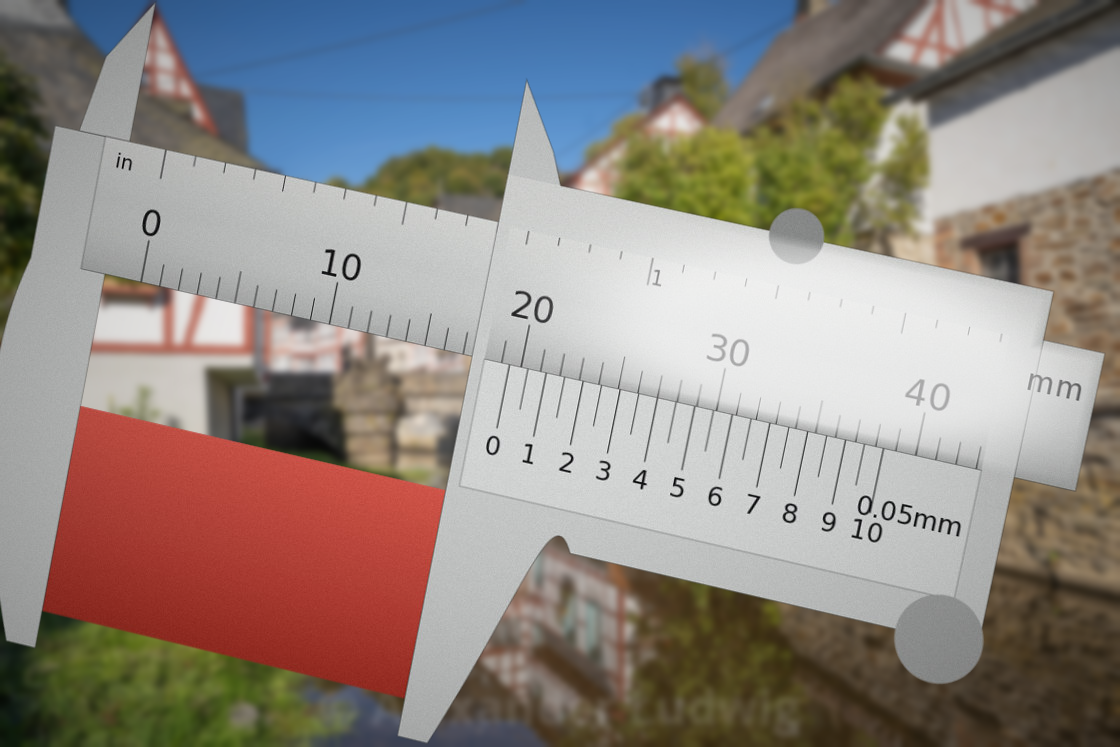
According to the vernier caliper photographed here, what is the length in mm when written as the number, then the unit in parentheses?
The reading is 19.4 (mm)
